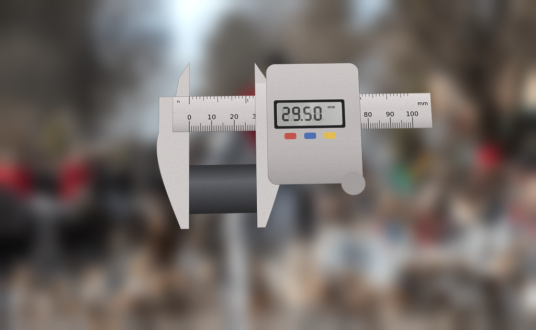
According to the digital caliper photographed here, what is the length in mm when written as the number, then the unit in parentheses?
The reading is 29.50 (mm)
